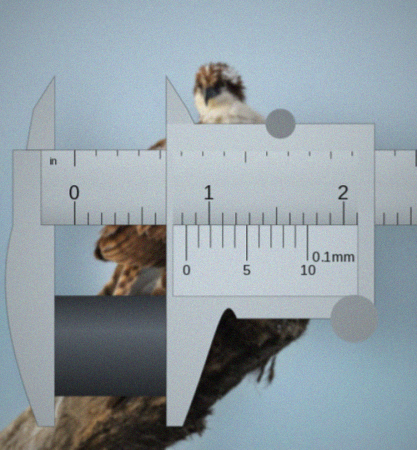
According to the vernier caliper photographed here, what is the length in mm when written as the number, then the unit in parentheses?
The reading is 8.3 (mm)
